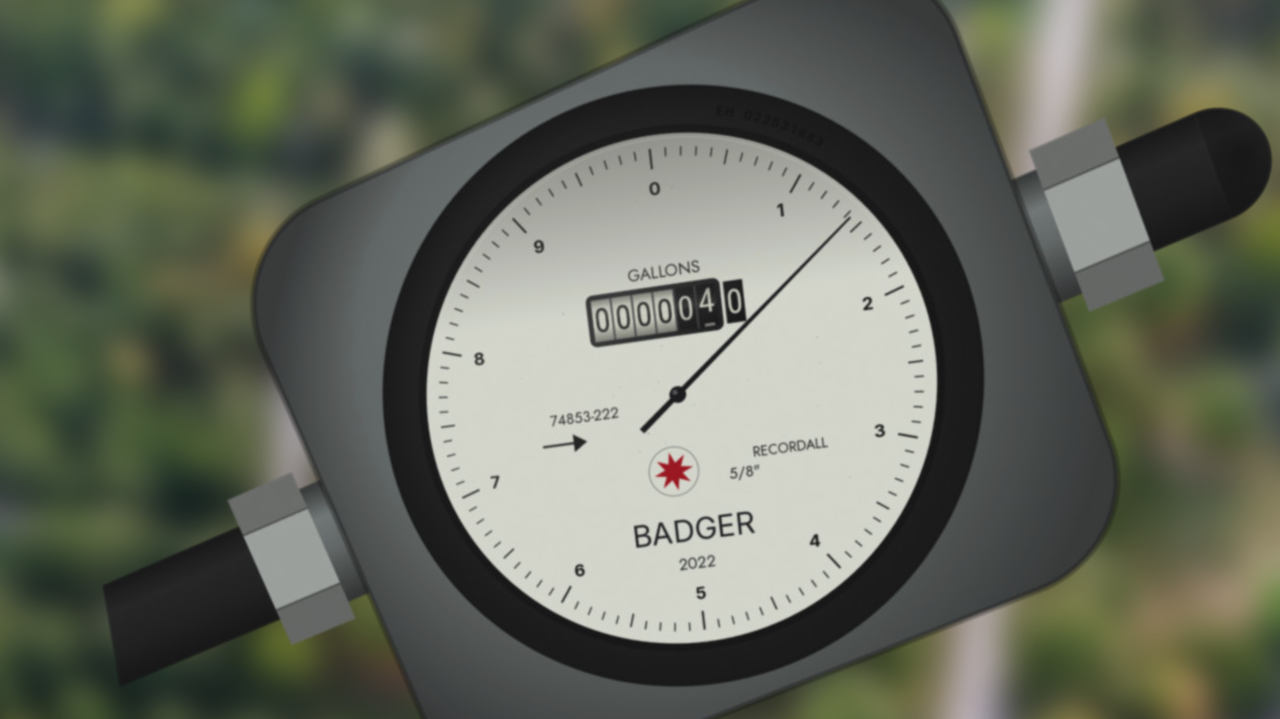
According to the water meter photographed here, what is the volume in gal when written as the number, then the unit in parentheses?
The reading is 41.4 (gal)
